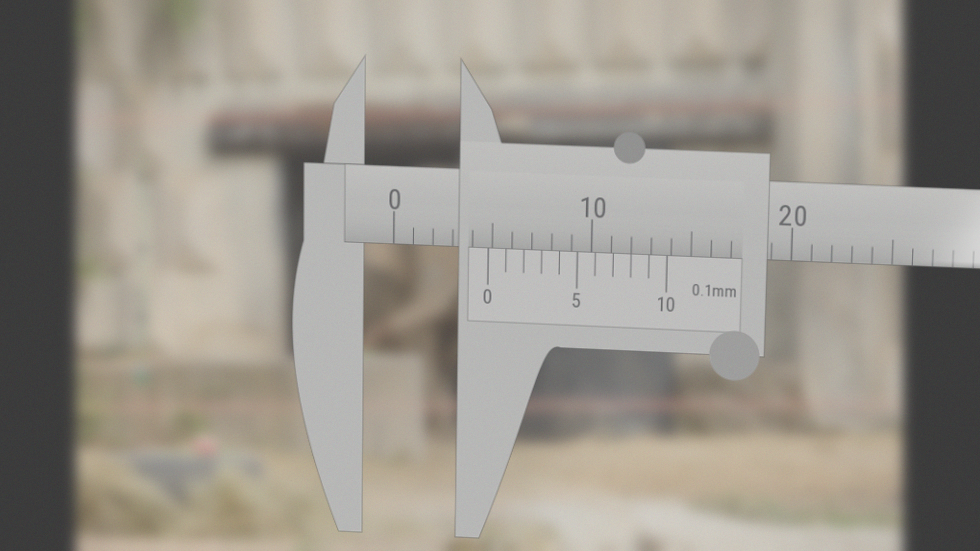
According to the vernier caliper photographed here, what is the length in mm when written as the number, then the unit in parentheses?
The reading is 4.8 (mm)
